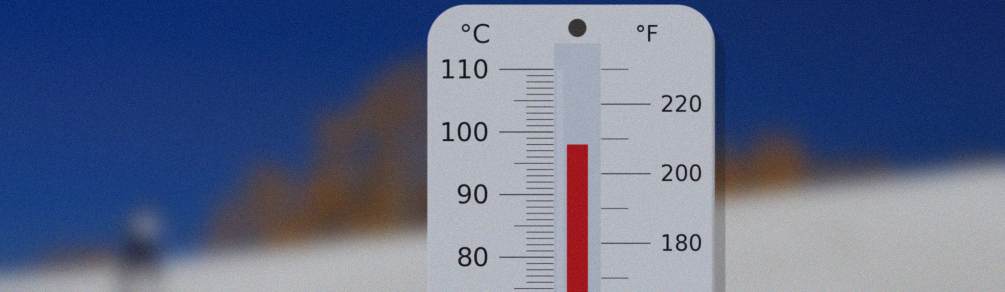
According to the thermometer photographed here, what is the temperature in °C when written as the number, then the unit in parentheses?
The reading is 98 (°C)
